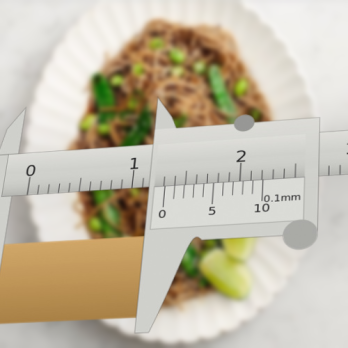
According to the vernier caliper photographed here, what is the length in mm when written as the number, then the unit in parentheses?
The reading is 13.1 (mm)
